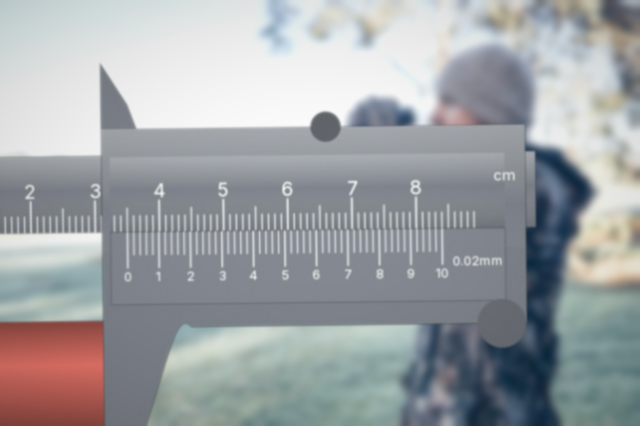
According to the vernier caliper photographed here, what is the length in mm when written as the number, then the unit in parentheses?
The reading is 35.0 (mm)
